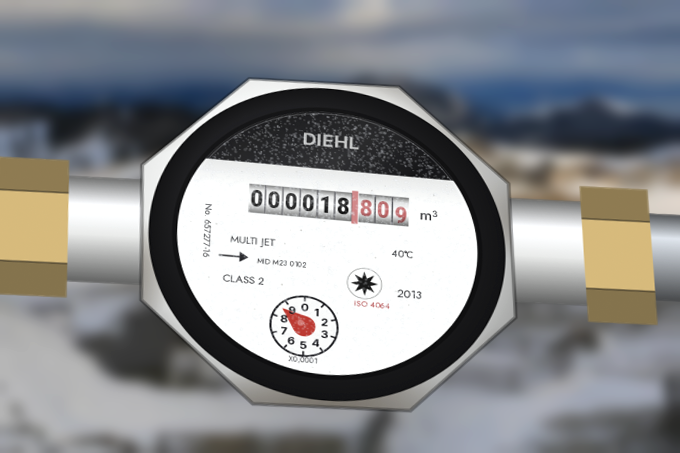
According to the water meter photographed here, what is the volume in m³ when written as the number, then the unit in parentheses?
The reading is 18.8088 (m³)
